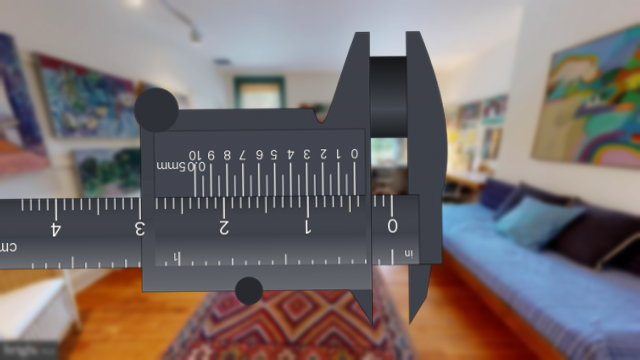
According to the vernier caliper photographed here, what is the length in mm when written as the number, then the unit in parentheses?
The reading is 4.4 (mm)
